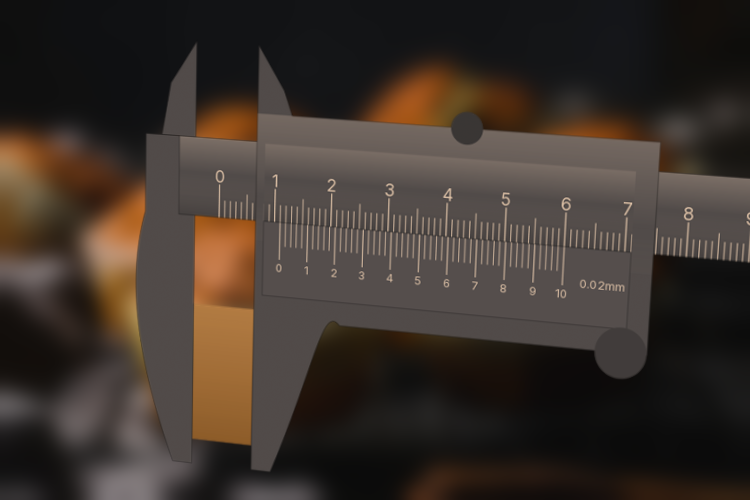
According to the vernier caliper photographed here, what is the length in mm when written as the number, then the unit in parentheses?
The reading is 11.0 (mm)
